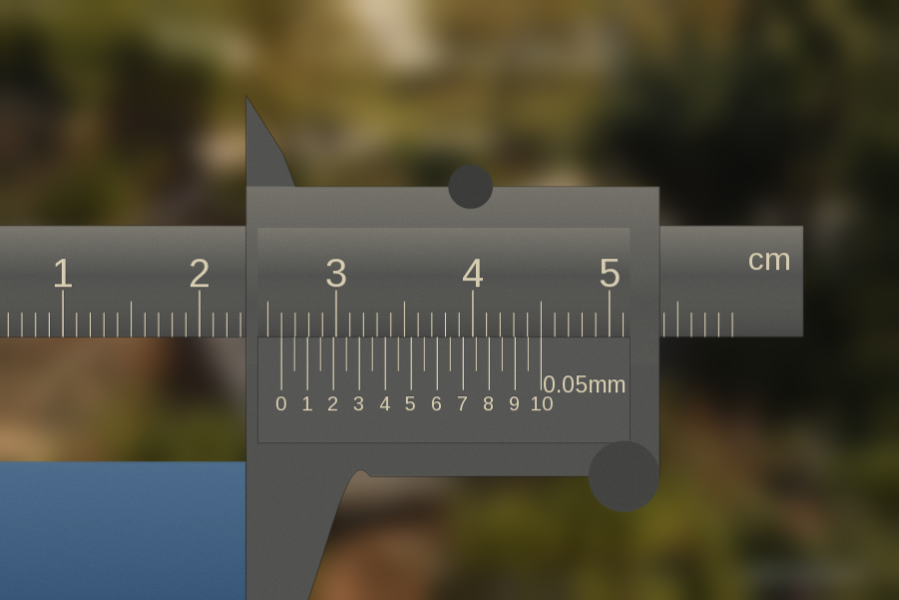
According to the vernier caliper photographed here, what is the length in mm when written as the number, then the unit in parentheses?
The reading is 26.0 (mm)
